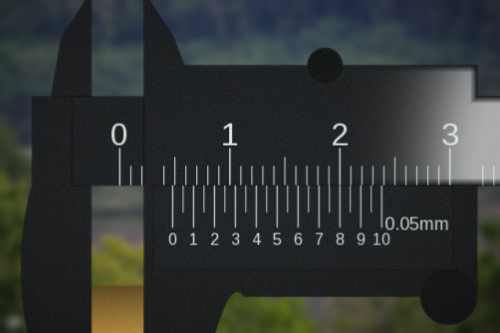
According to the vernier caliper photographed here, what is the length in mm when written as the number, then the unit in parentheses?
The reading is 4.8 (mm)
